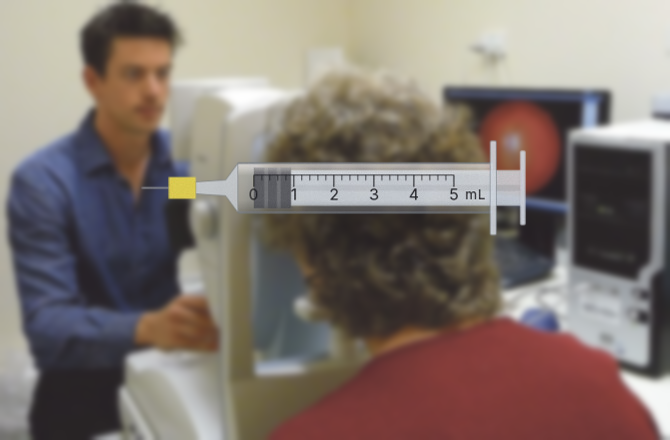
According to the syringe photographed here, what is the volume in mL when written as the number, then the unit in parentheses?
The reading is 0 (mL)
